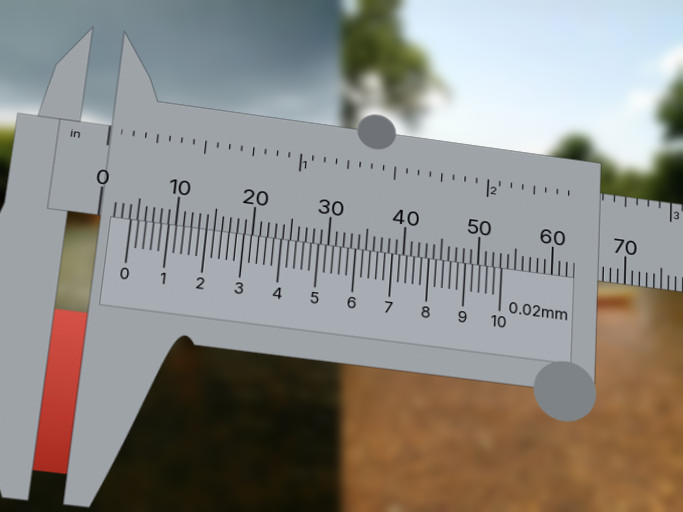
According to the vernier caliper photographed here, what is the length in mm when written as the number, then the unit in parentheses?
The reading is 4.2 (mm)
